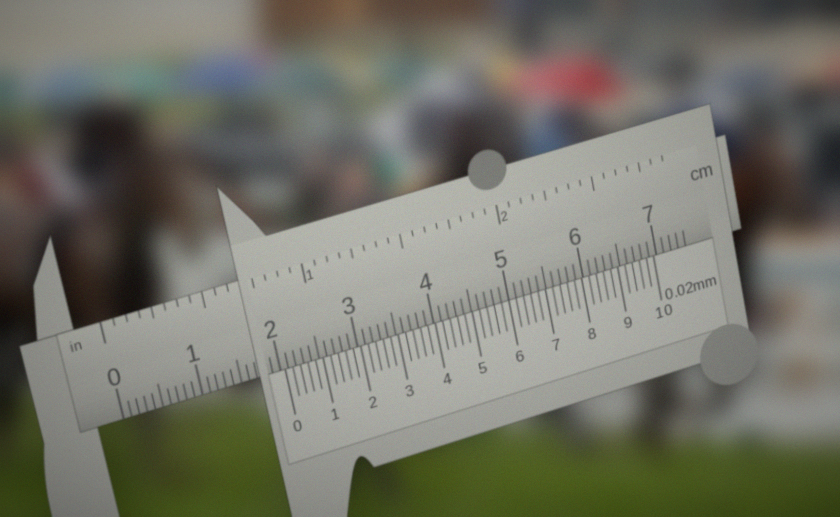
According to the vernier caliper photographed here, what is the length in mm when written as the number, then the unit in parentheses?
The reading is 20.6 (mm)
